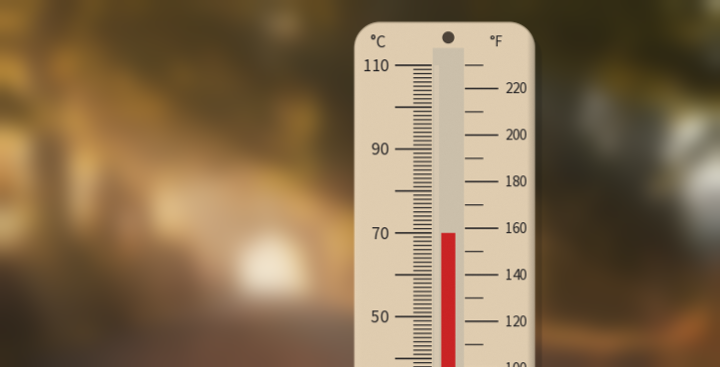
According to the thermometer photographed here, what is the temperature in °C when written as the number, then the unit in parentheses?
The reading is 70 (°C)
